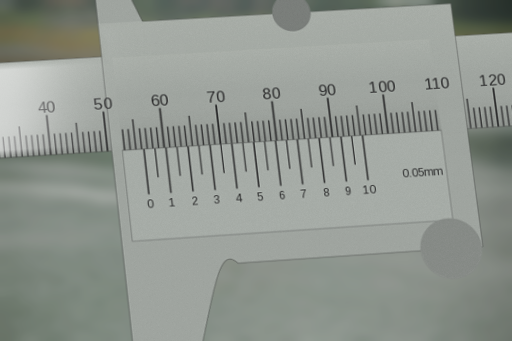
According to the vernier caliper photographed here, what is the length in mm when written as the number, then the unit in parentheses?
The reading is 56.4 (mm)
